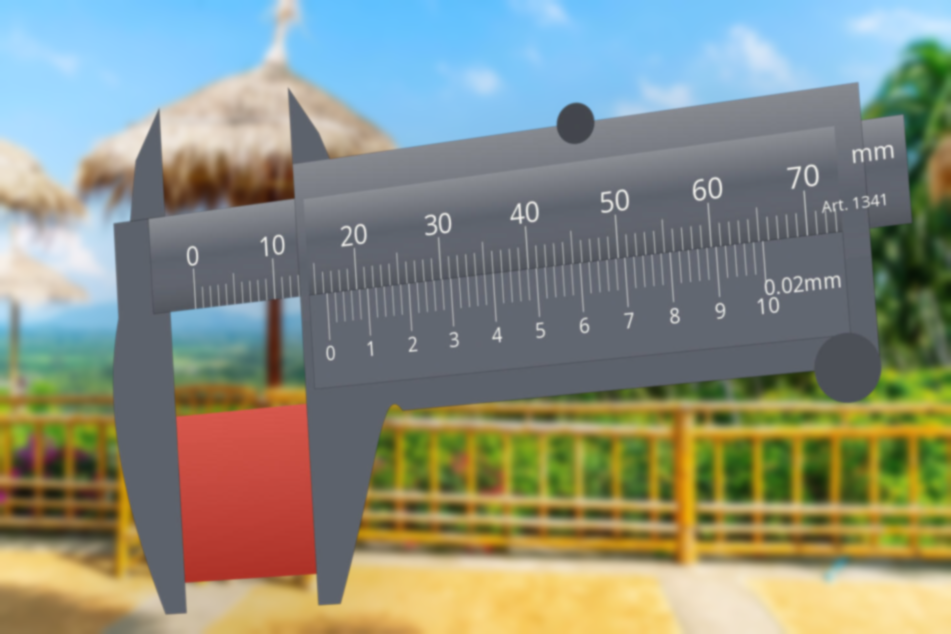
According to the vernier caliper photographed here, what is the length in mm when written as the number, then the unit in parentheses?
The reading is 16.4 (mm)
